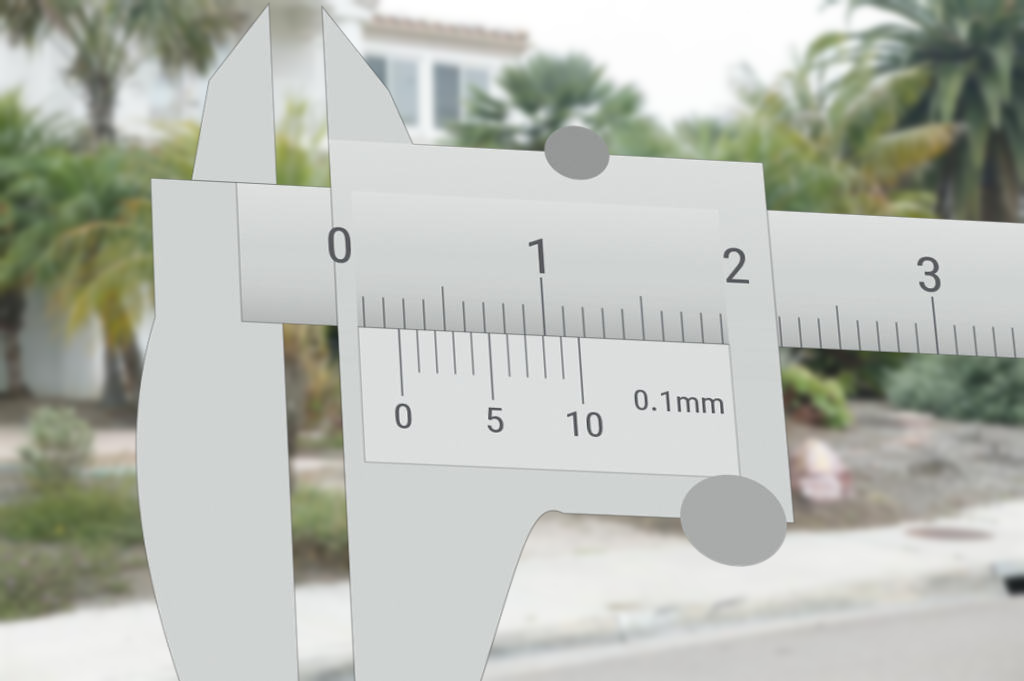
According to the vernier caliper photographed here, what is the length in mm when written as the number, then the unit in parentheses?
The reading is 2.7 (mm)
